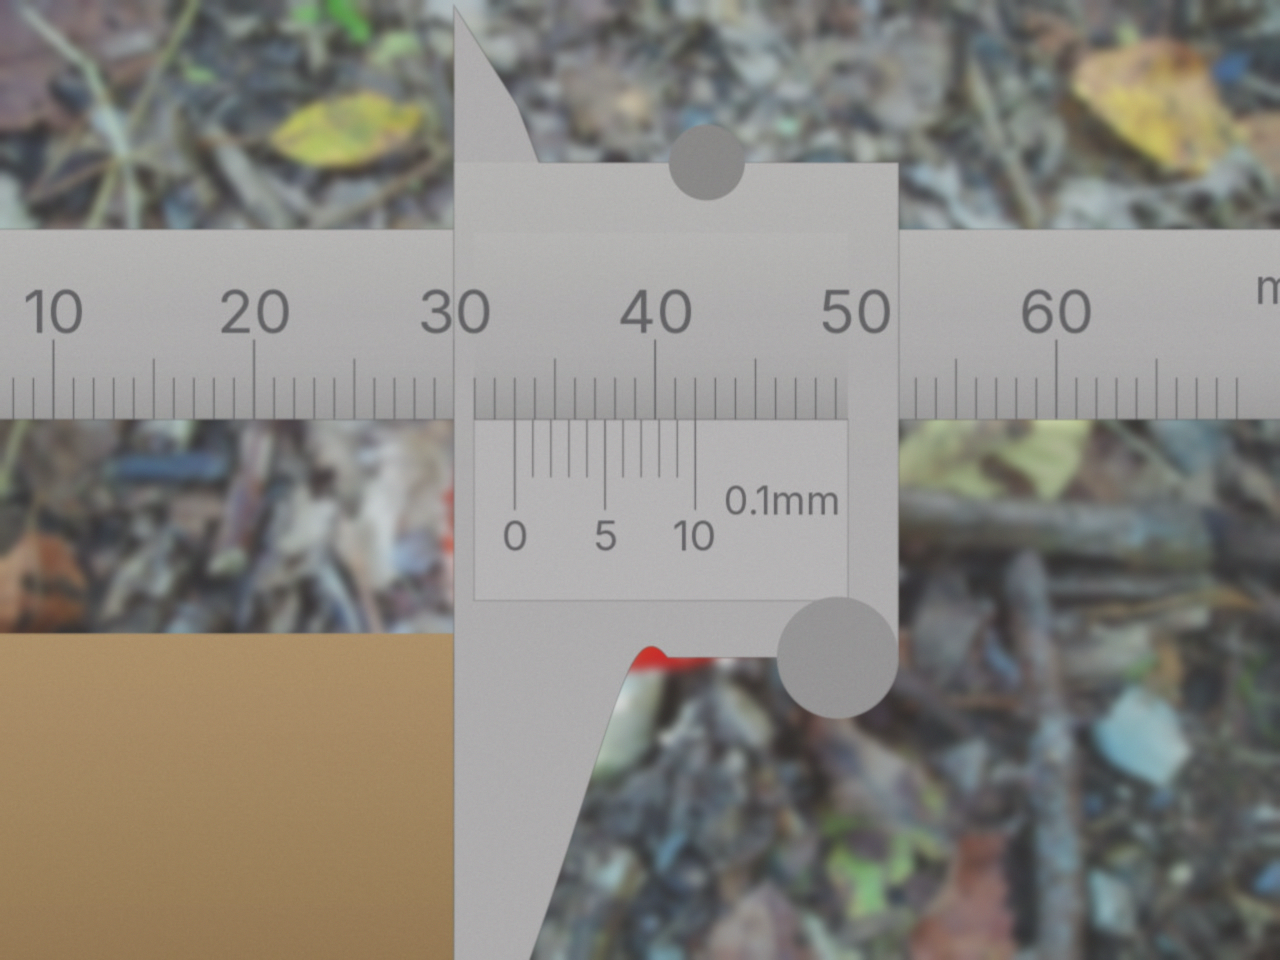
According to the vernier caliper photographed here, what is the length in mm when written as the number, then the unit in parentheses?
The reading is 33.0 (mm)
